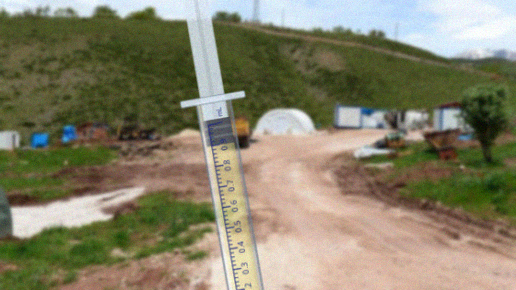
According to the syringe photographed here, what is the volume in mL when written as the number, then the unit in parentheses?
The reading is 0.9 (mL)
